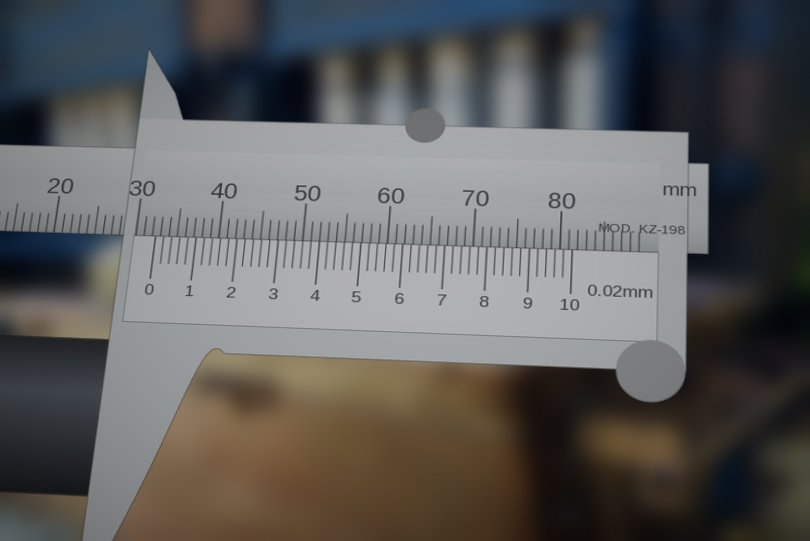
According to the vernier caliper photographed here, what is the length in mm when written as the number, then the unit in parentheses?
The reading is 32.4 (mm)
